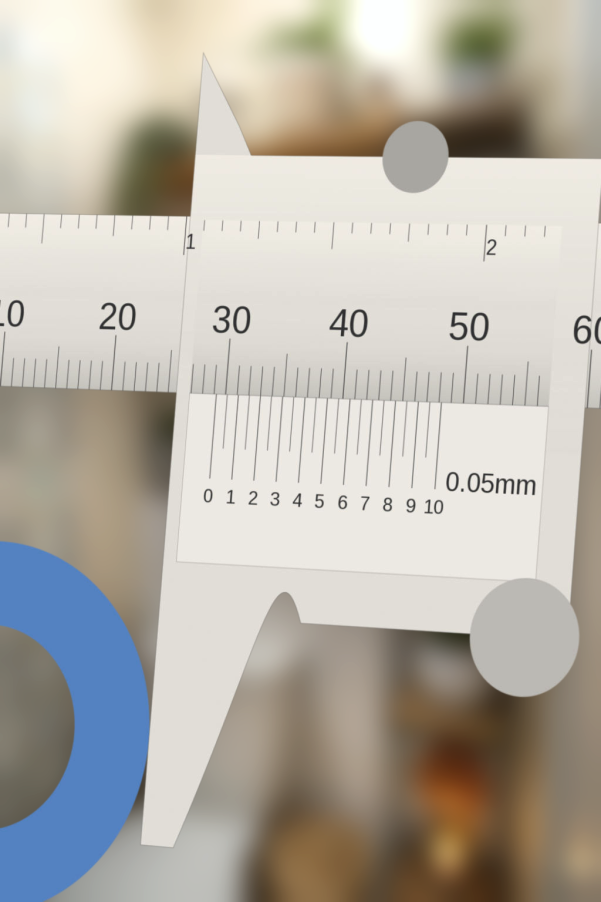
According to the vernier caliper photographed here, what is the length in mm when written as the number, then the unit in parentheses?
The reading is 29.2 (mm)
